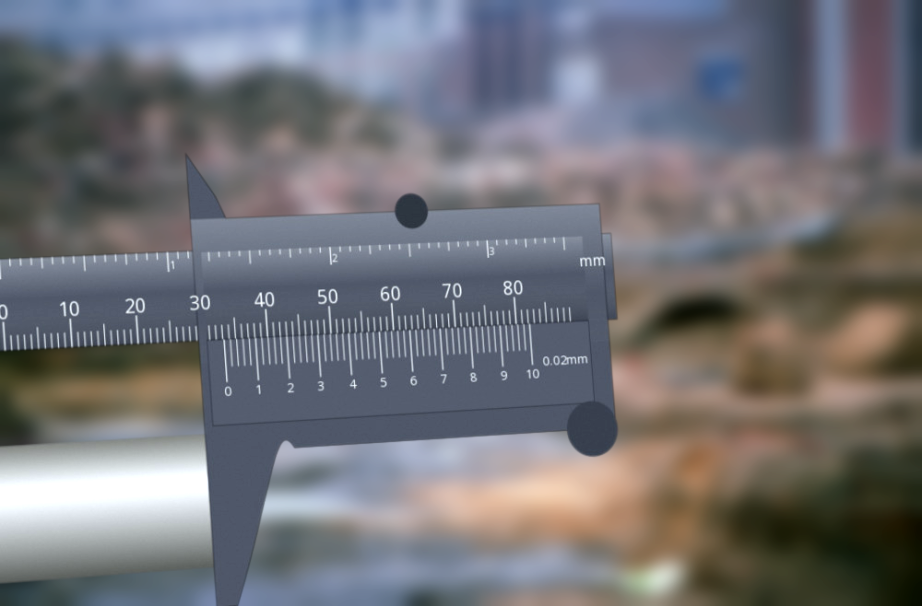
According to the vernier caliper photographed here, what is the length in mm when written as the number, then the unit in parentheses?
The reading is 33.2 (mm)
